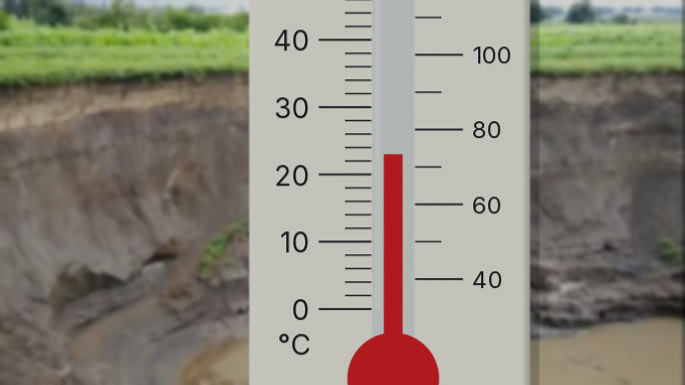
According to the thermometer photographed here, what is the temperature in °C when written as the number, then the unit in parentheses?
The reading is 23 (°C)
